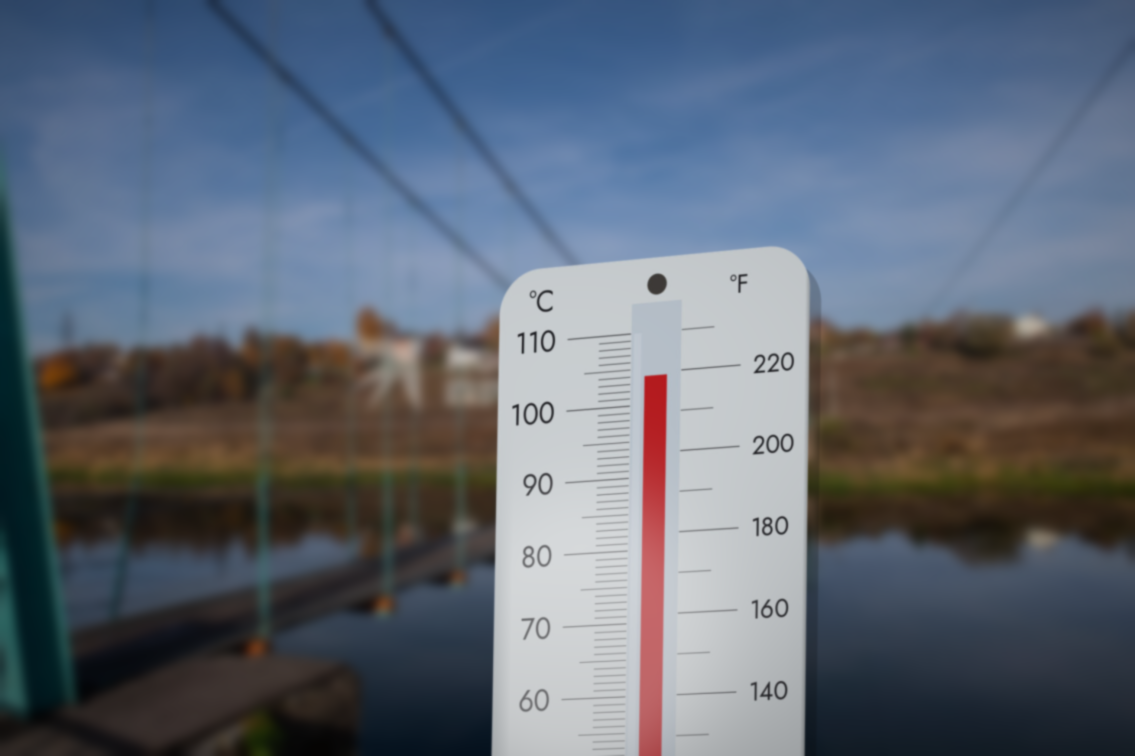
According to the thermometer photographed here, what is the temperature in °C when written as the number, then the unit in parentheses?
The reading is 104 (°C)
